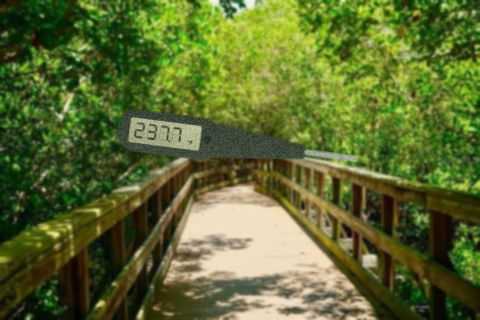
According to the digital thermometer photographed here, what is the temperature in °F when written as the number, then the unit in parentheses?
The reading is 237.7 (°F)
